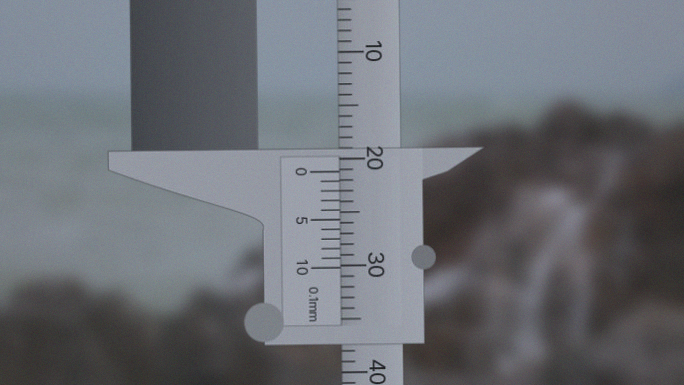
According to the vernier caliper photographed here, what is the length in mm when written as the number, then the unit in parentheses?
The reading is 21.2 (mm)
